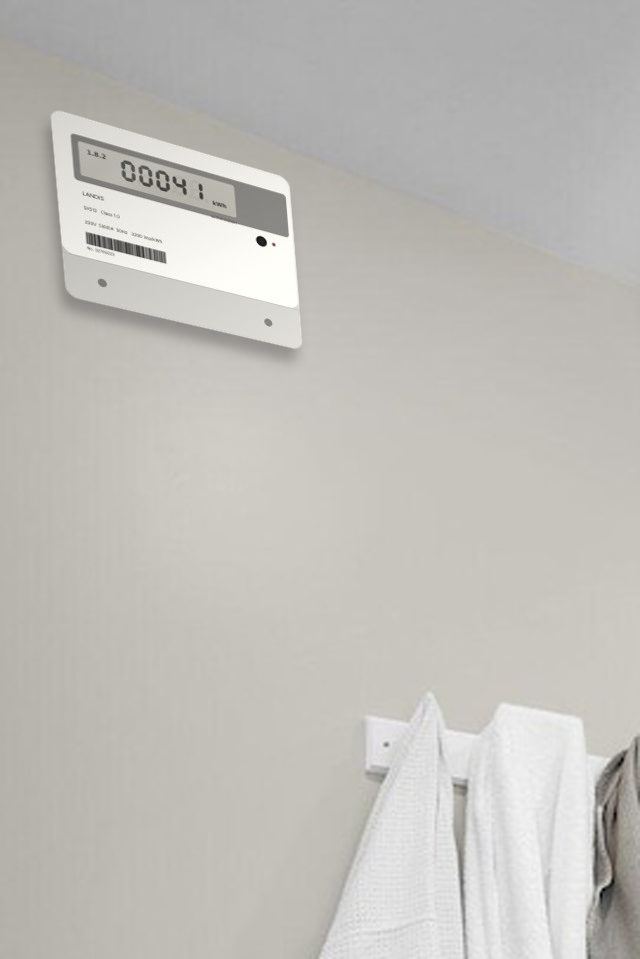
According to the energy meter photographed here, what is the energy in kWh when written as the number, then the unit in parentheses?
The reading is 41 (kWh)
